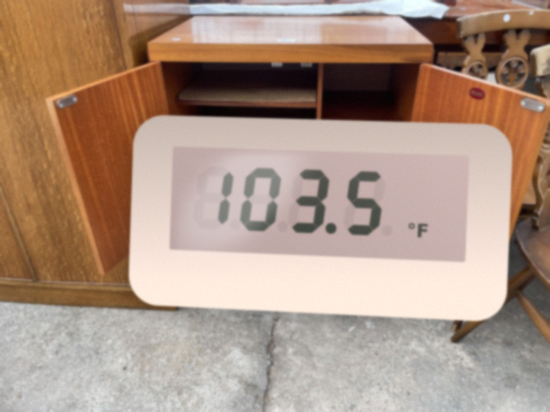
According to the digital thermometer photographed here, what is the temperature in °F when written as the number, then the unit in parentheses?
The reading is 103.5 (°F)
